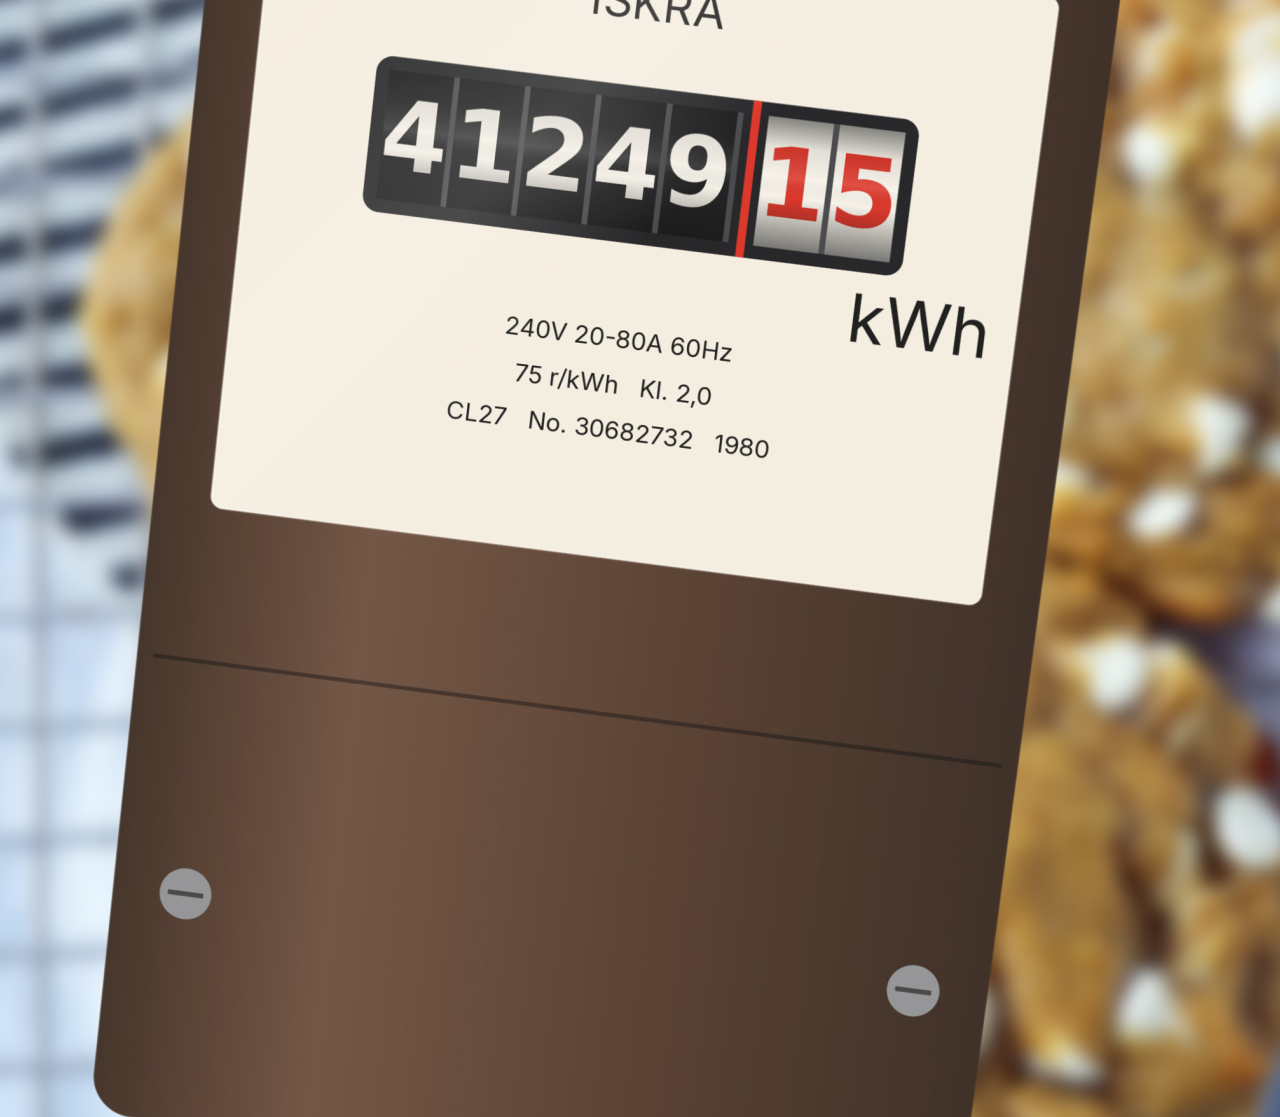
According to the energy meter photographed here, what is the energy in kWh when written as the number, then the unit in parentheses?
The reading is 41249.15 (kWh)
